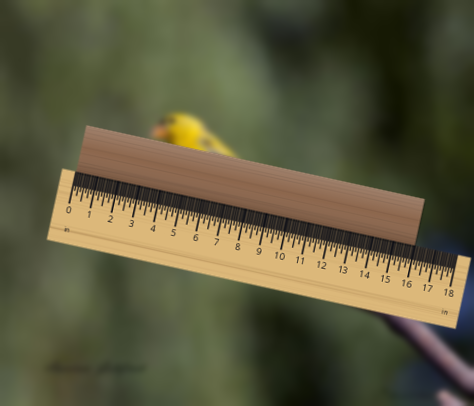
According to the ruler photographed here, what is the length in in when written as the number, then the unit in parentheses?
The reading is 16 (in)
